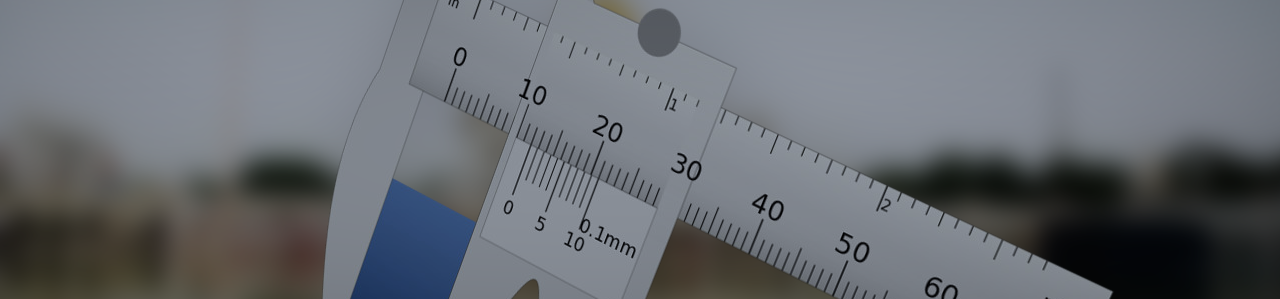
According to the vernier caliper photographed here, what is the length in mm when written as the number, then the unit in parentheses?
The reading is 12.0 (mm)
